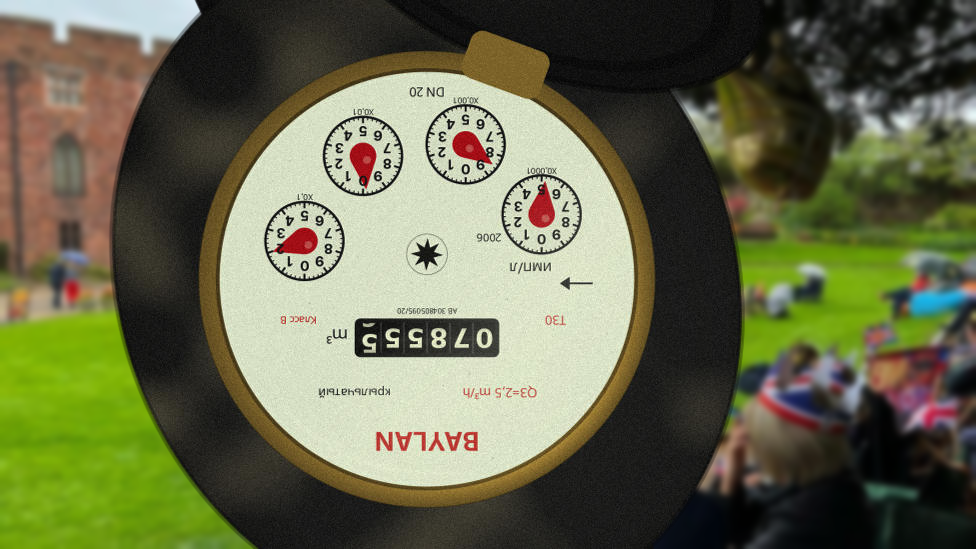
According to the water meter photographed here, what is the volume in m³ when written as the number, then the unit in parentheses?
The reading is 78555.1985 (m³)
